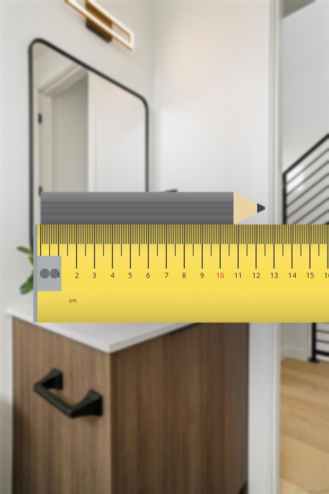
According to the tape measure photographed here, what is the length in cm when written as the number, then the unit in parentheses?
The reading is 12.5 (cm)
